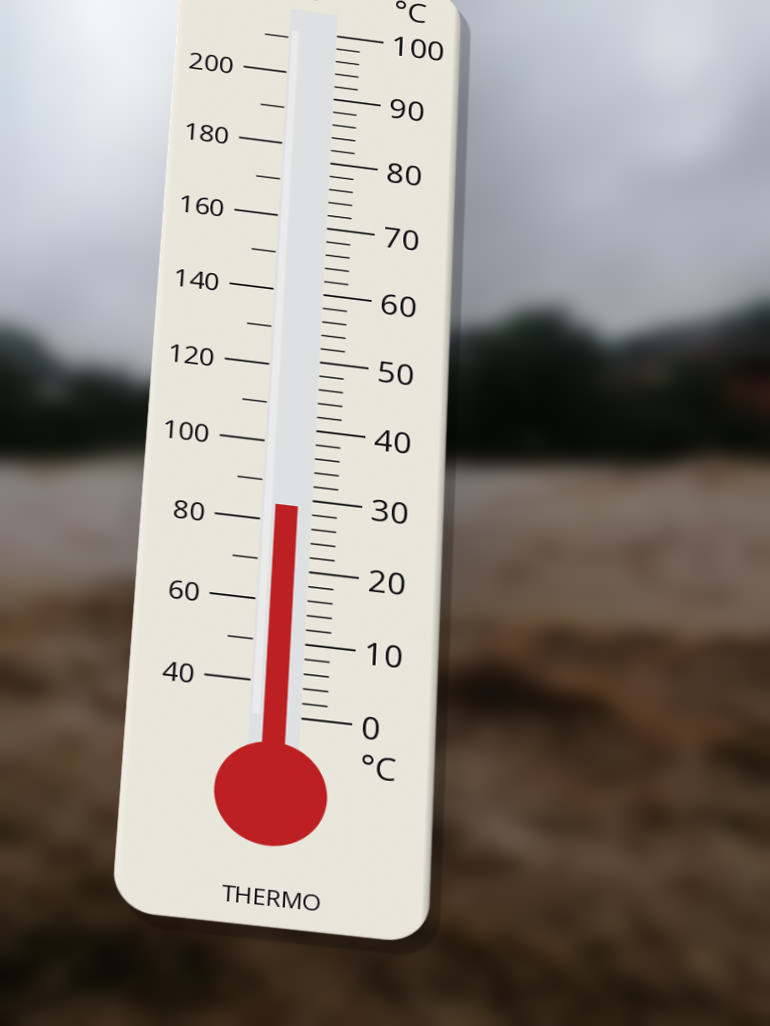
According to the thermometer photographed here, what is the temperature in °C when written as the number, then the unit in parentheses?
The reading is 29 (°C)
